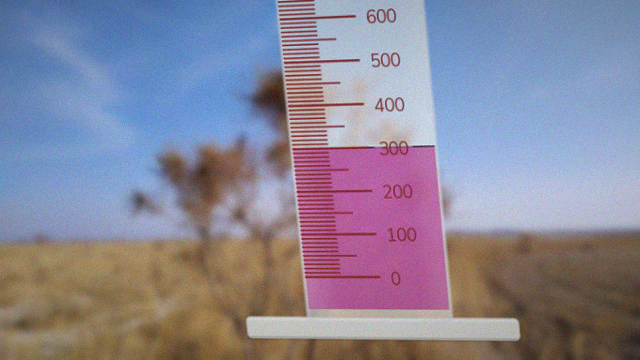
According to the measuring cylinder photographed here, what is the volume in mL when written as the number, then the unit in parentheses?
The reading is 300 (mL)
